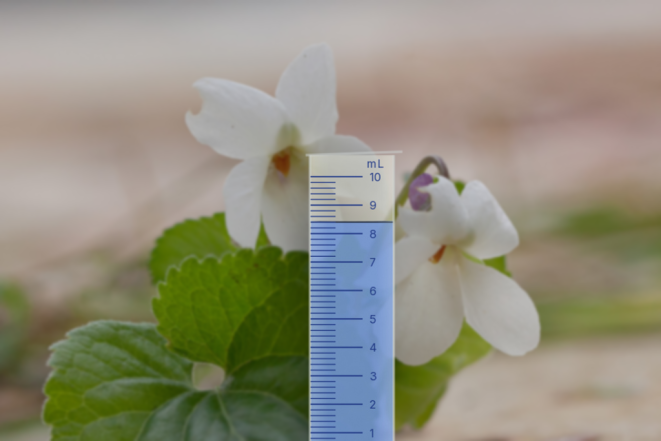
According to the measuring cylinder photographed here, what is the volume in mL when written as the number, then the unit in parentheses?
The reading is 8.4 (mL)
